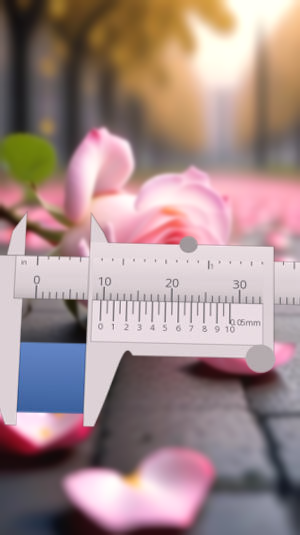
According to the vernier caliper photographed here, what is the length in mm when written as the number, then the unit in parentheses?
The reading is 9.6 (mm)
